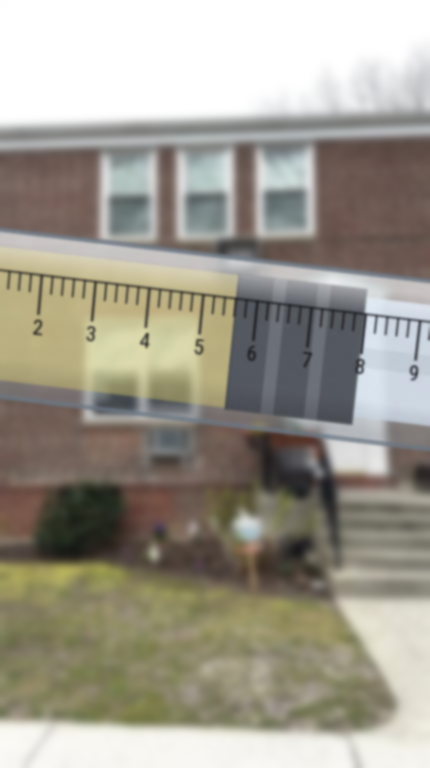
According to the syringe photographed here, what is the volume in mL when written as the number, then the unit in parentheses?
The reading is 5.6 (mL)
